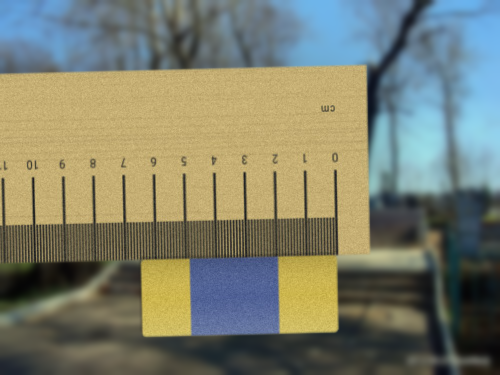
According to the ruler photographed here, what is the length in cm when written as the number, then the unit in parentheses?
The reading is 6.5 (cm)
